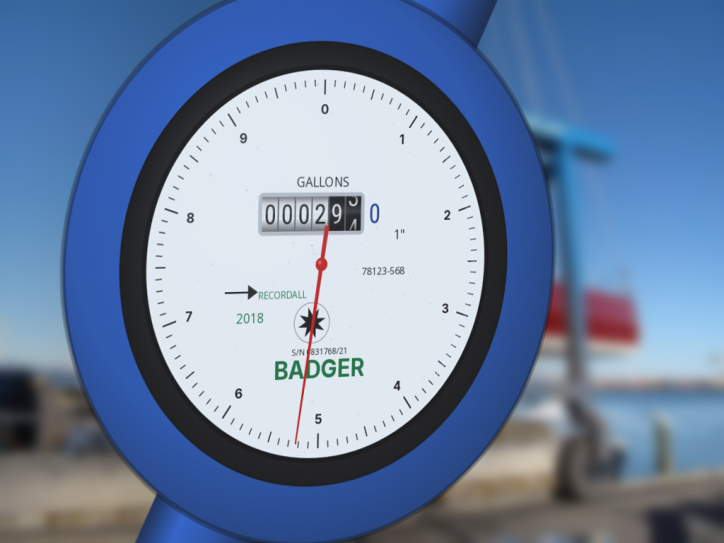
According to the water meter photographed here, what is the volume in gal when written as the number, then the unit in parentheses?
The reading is 2935.2 (gal)
